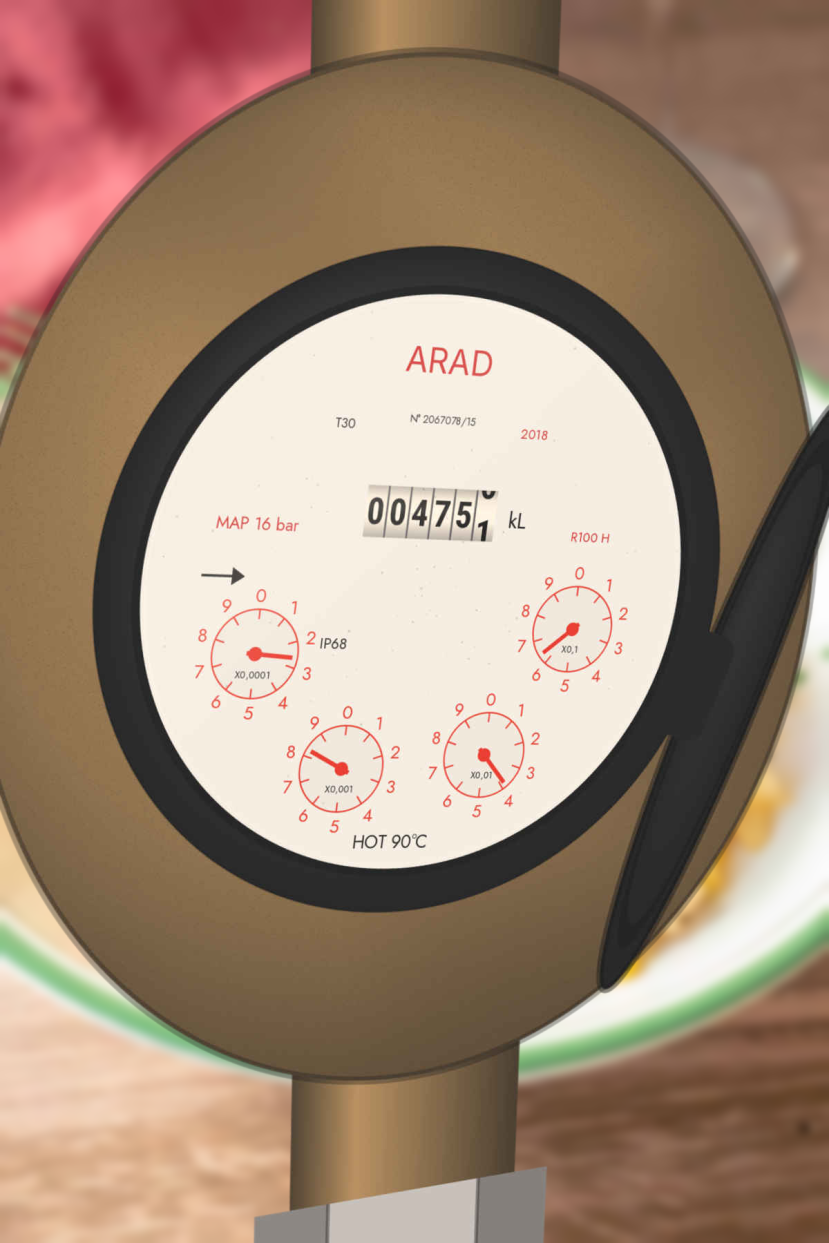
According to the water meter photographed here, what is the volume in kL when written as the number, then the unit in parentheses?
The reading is 4750.6382 (kL)
